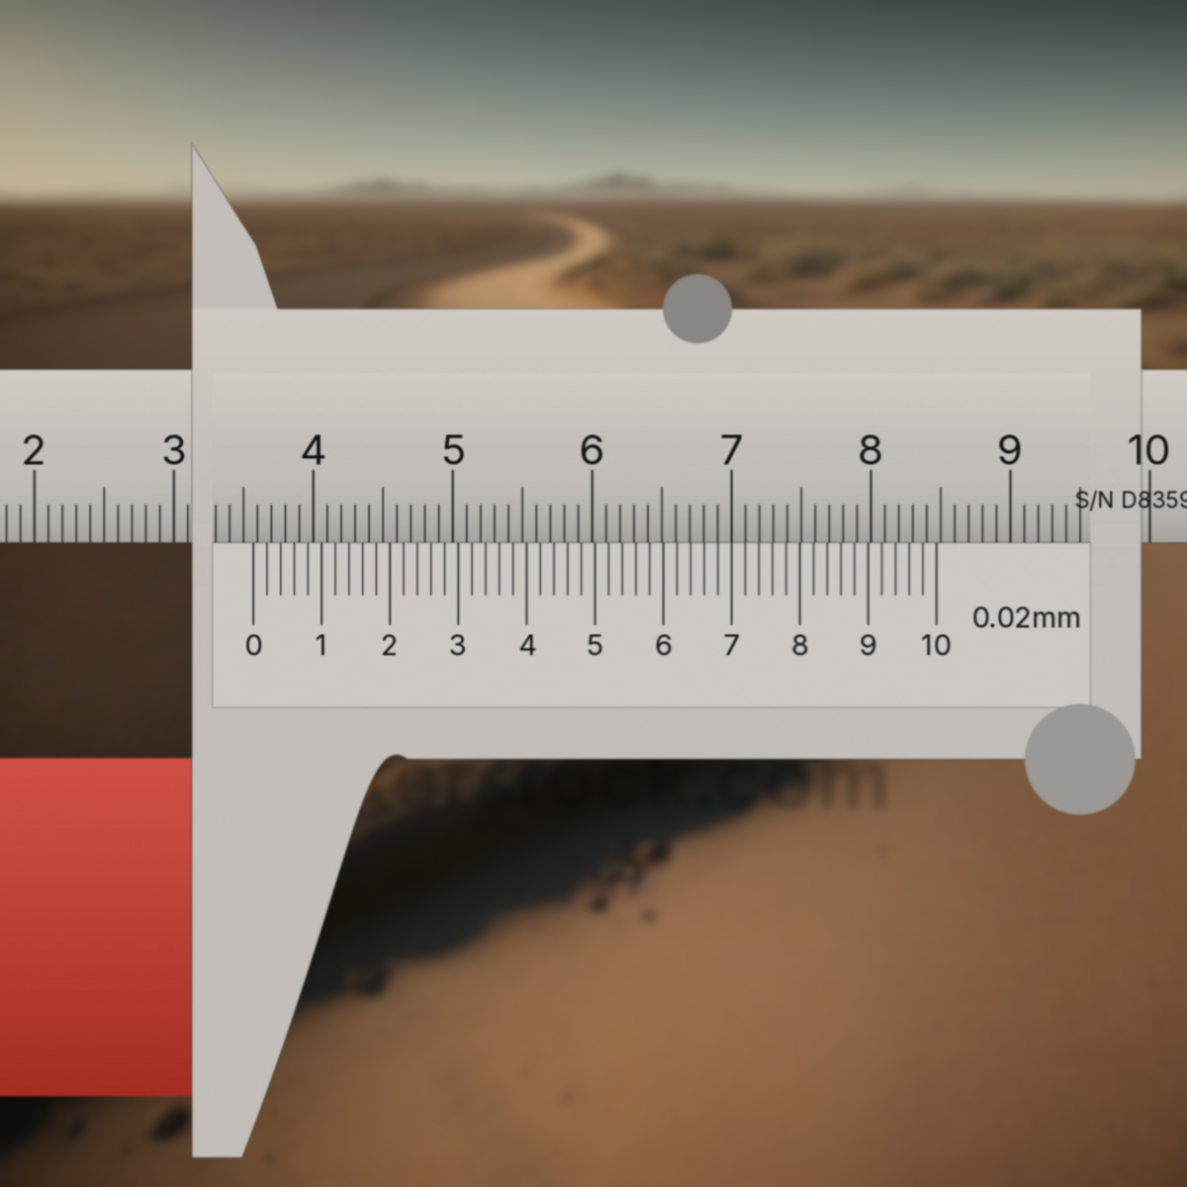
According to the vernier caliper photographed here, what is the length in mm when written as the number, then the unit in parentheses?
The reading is 35.7 (mm)
